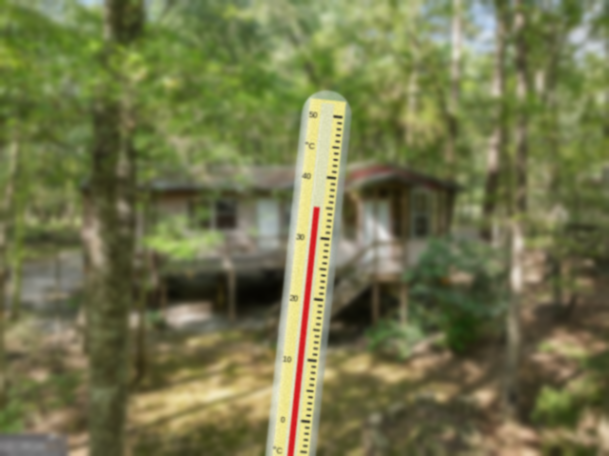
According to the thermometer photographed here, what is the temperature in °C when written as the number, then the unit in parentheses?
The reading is 35 (°C)
